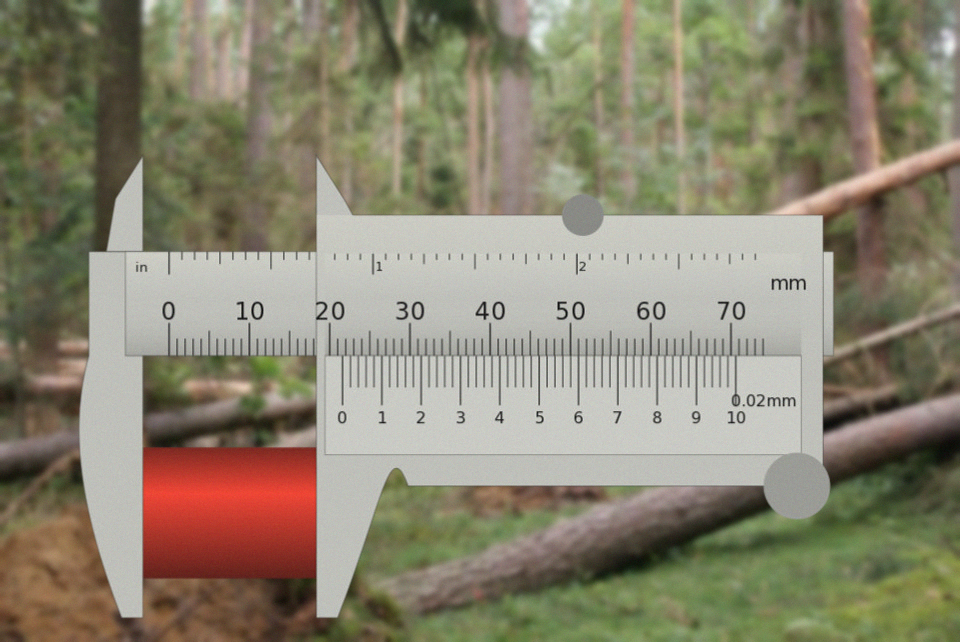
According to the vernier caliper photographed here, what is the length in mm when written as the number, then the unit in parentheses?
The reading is 21.6 (mm)
